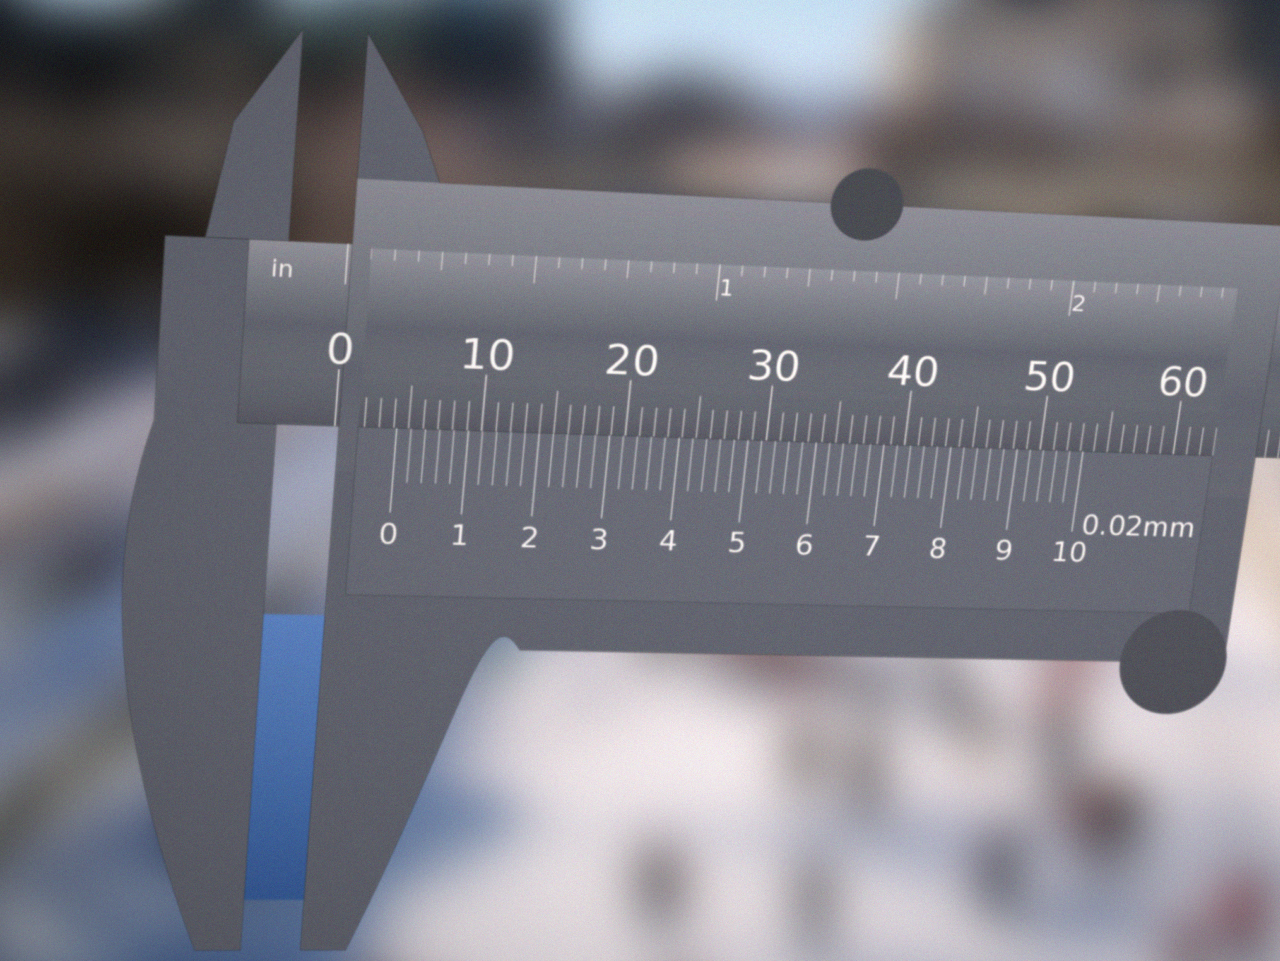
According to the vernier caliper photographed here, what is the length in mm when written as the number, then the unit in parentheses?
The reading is 4.2 (mm)
